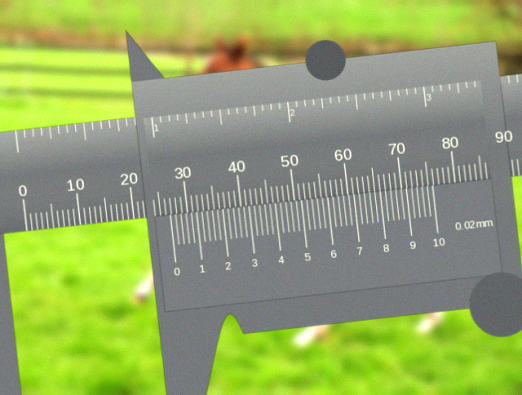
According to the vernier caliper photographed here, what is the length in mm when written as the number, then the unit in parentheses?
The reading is 26.8 (mm)
